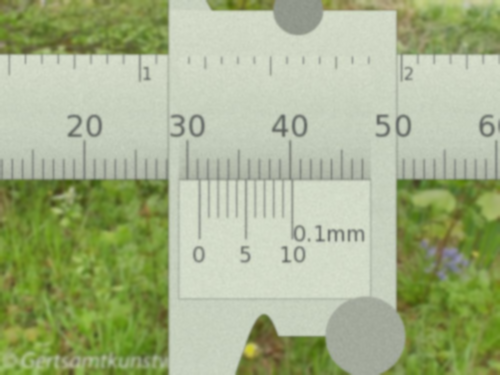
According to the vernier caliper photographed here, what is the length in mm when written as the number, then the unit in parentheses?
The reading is 31.2 (mm)
